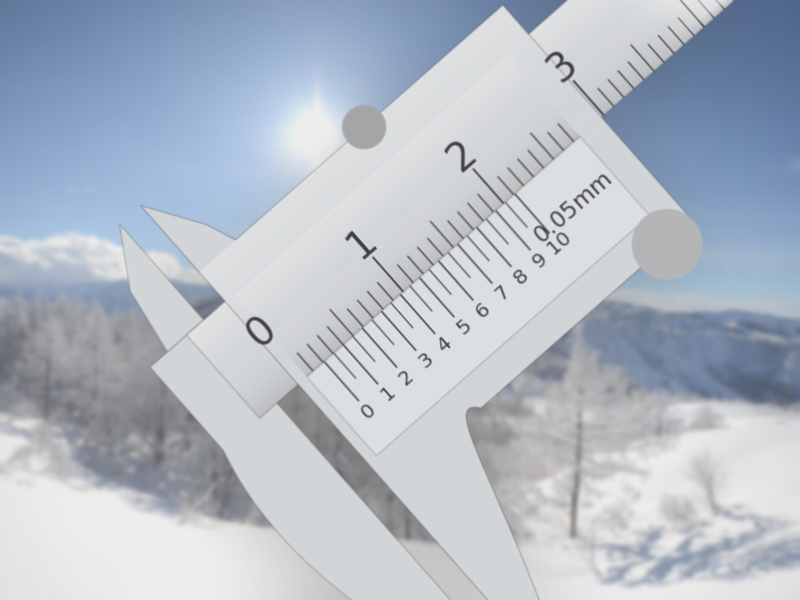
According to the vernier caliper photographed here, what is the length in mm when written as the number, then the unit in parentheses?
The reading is 2.1 (mm)
